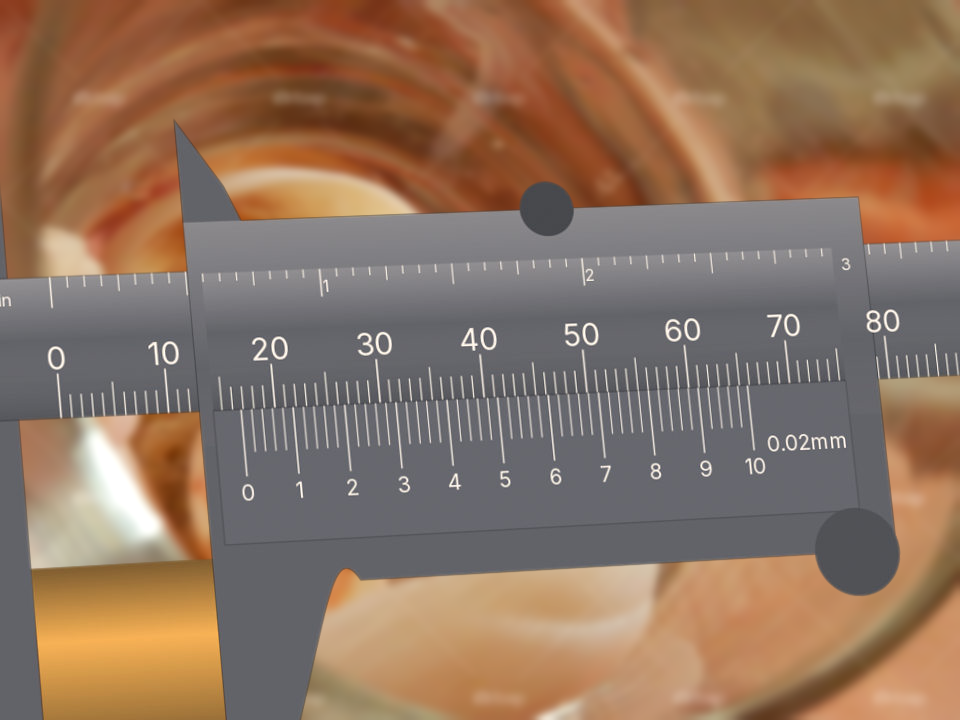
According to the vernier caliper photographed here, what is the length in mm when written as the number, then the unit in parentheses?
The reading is 16.8 (mm)
